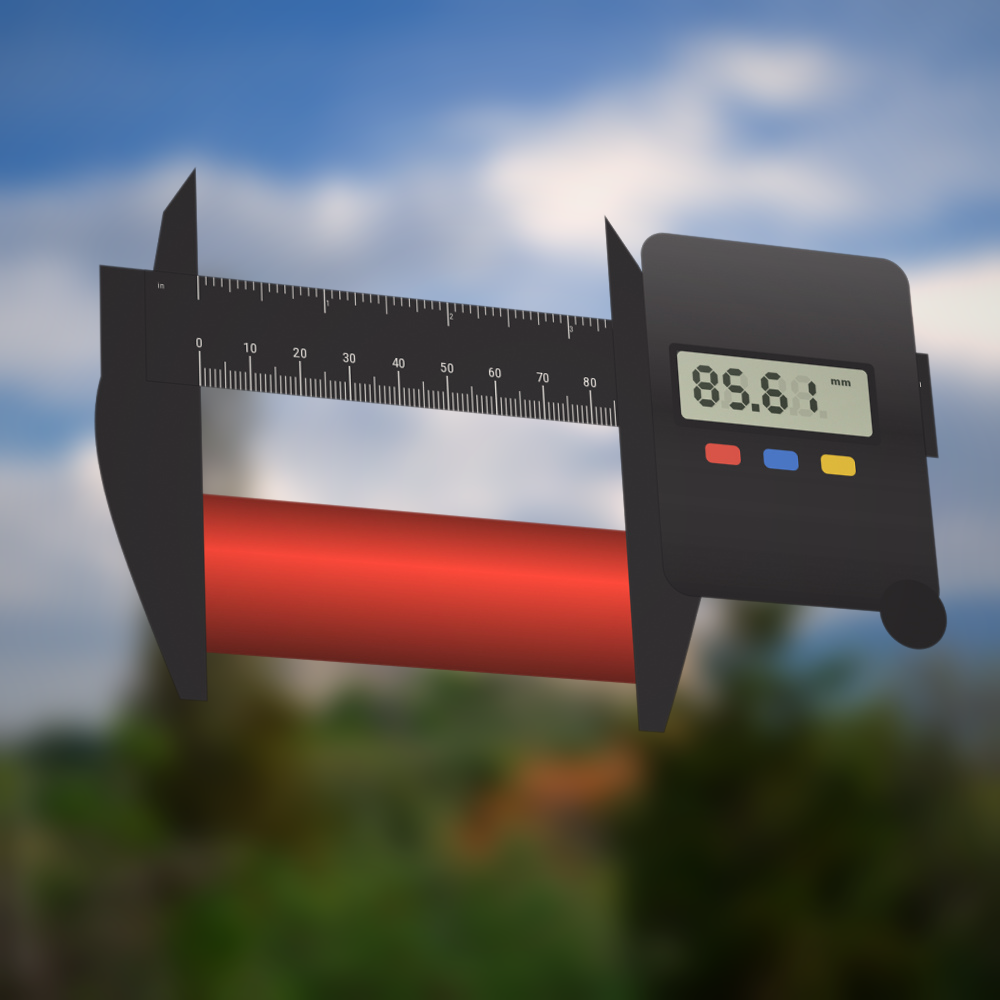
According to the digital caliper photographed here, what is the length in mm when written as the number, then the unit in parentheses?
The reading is 85.61 (mm)
